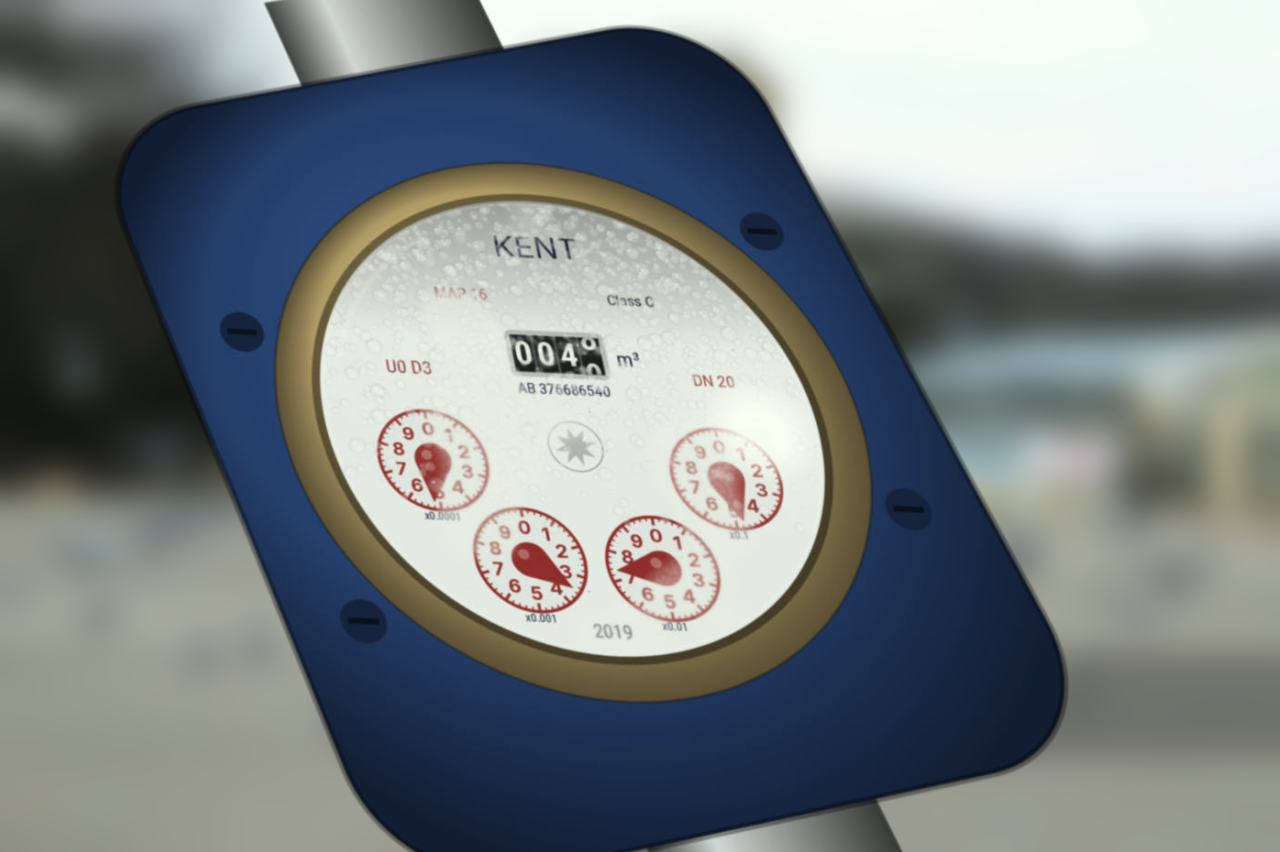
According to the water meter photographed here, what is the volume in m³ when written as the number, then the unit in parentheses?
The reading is 48.4735 (m³)
